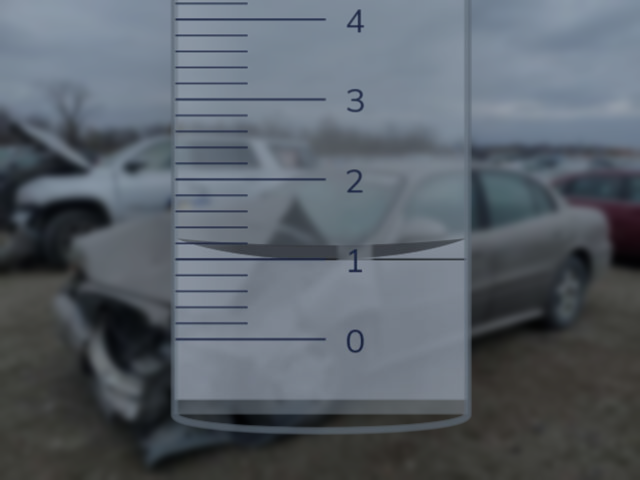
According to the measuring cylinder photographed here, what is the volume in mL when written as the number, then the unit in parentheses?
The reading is 1 (mL)
